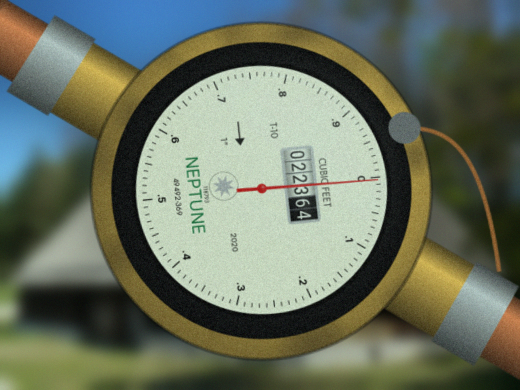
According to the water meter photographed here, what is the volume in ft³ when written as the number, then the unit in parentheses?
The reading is 22364.00 (ft³)
